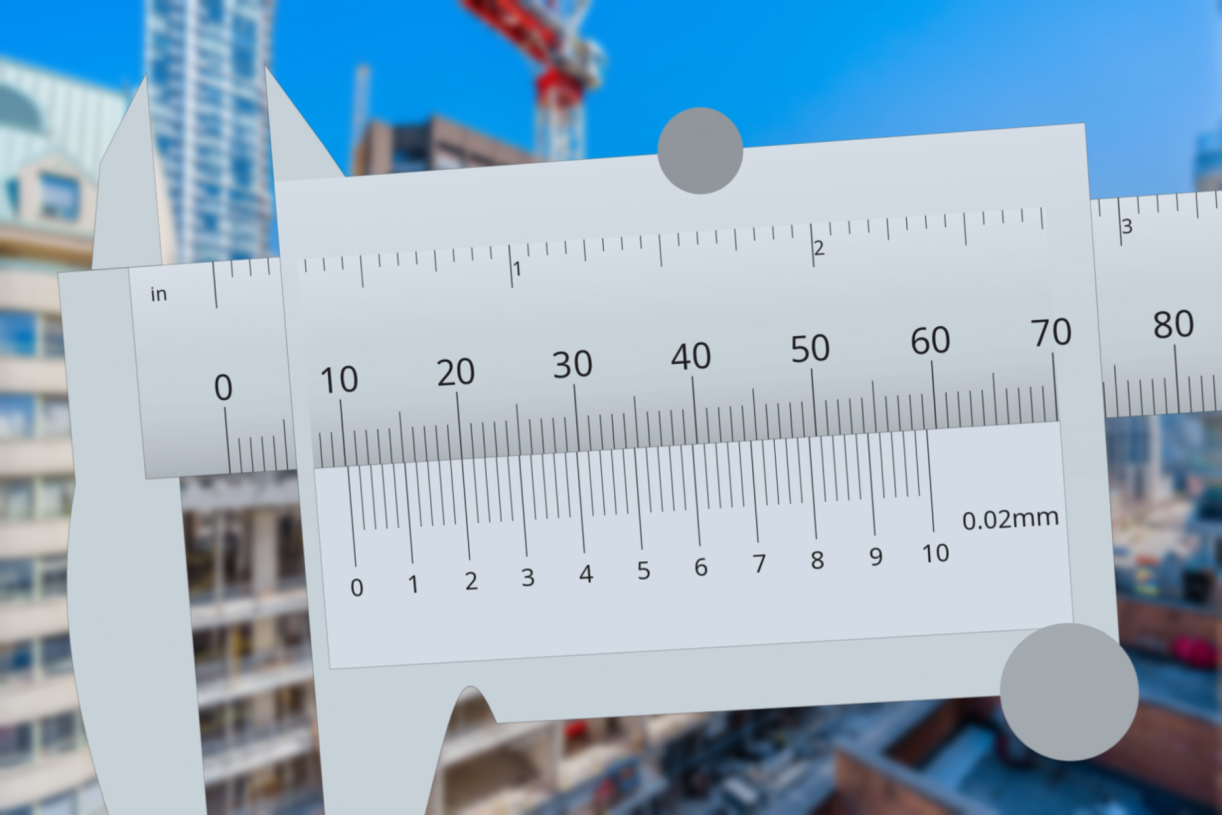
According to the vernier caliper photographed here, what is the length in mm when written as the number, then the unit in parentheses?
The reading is 10.2 (mm)
